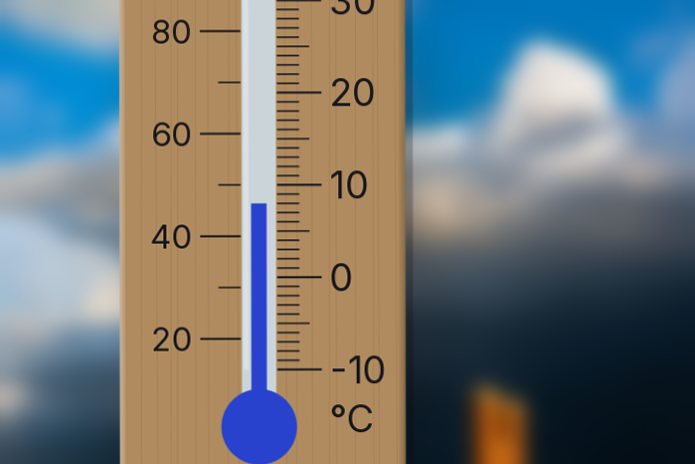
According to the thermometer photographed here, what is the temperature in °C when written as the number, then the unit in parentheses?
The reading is 8 (°C)
